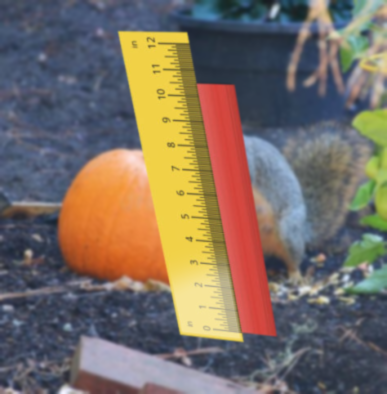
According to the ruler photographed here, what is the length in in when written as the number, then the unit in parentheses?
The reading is 10.5 (in)
